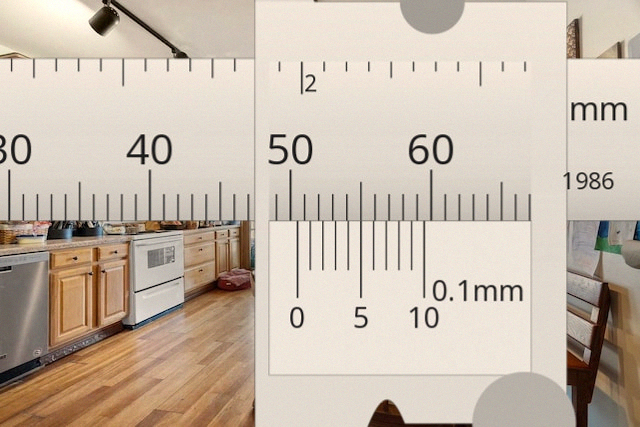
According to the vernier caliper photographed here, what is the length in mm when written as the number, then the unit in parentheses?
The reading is 50.5 (mm)
